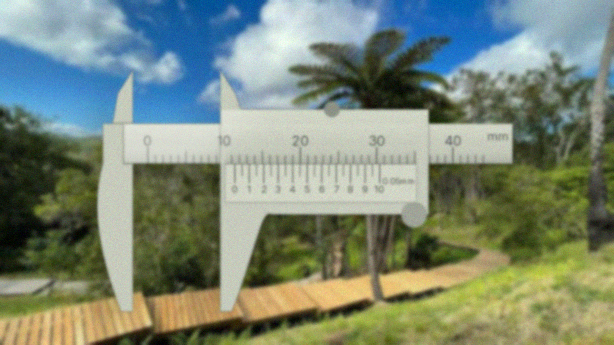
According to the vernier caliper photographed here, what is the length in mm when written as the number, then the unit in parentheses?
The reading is 11.4 (mm)
